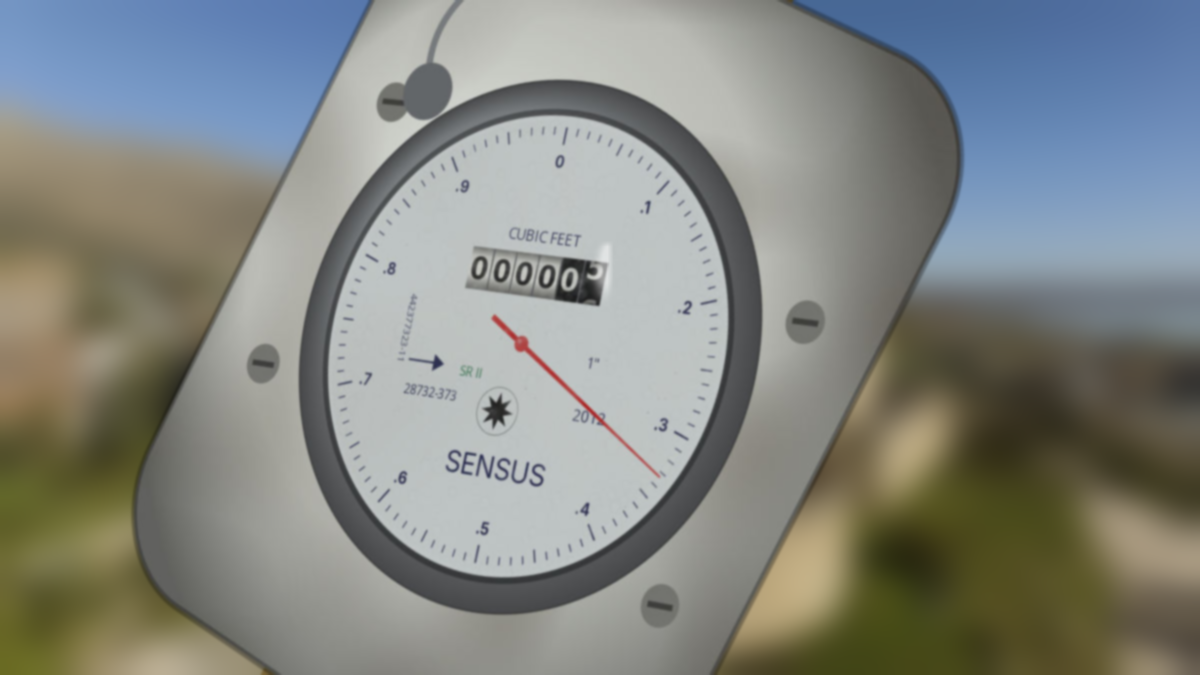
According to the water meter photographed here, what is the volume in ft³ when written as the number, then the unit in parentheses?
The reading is 5.33 (ft³)
